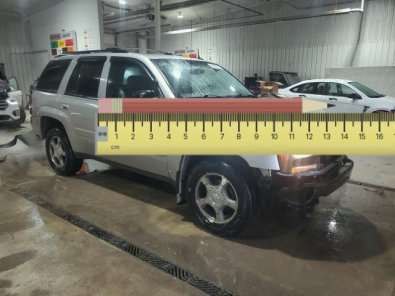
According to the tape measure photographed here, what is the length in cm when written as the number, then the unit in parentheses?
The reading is 13.5 (cm)
